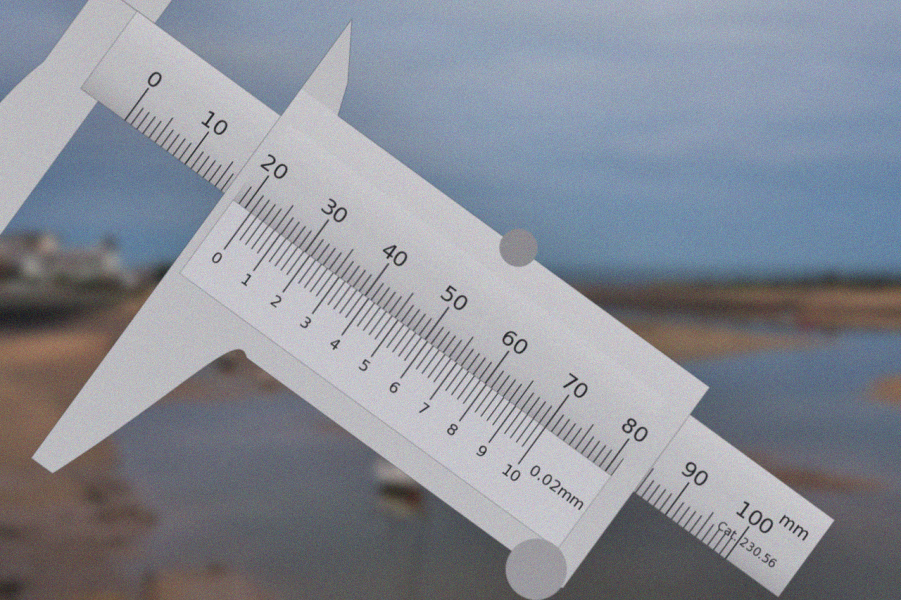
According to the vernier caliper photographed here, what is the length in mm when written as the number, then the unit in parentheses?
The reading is 21.0 (mm)
